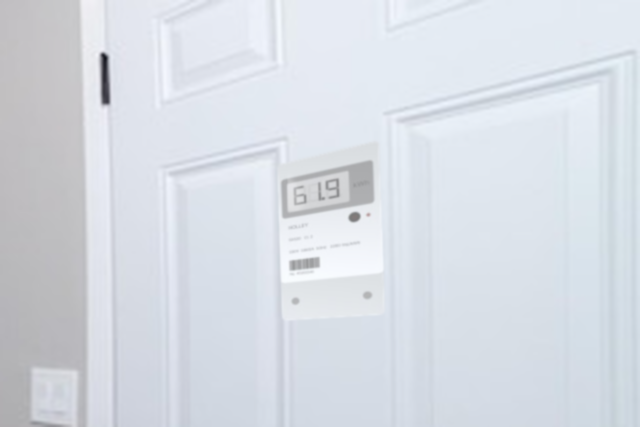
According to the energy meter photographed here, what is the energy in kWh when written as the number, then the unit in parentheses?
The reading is 61.9 (kWh)
